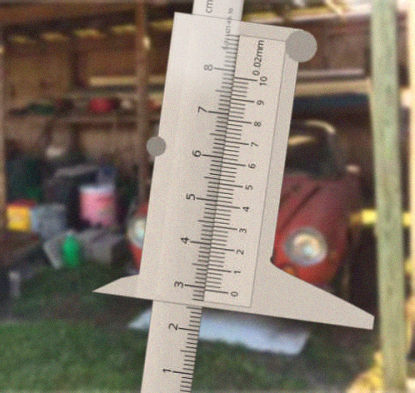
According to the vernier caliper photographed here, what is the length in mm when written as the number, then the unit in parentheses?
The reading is 29.5 (mm)
